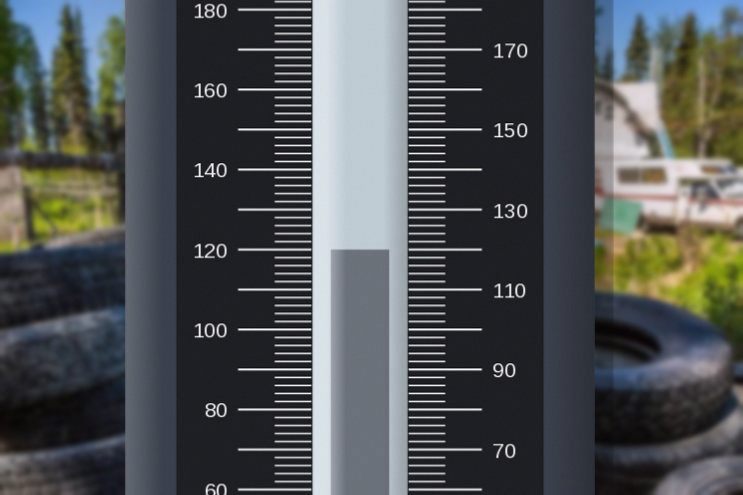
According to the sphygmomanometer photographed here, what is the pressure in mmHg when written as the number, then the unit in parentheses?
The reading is 120 (mmHg)
